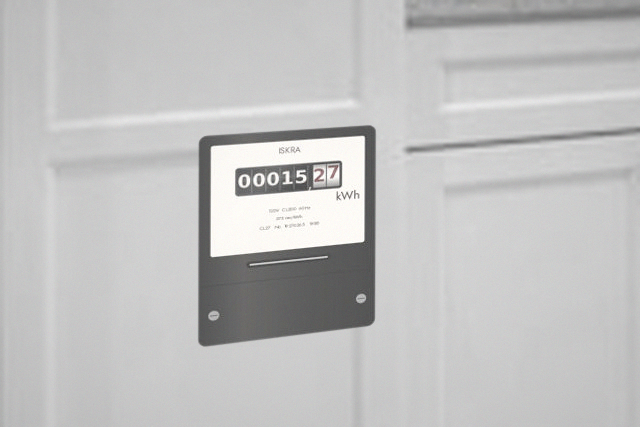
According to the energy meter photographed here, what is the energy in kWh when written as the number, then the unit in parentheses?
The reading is 15.27 (kWh)
